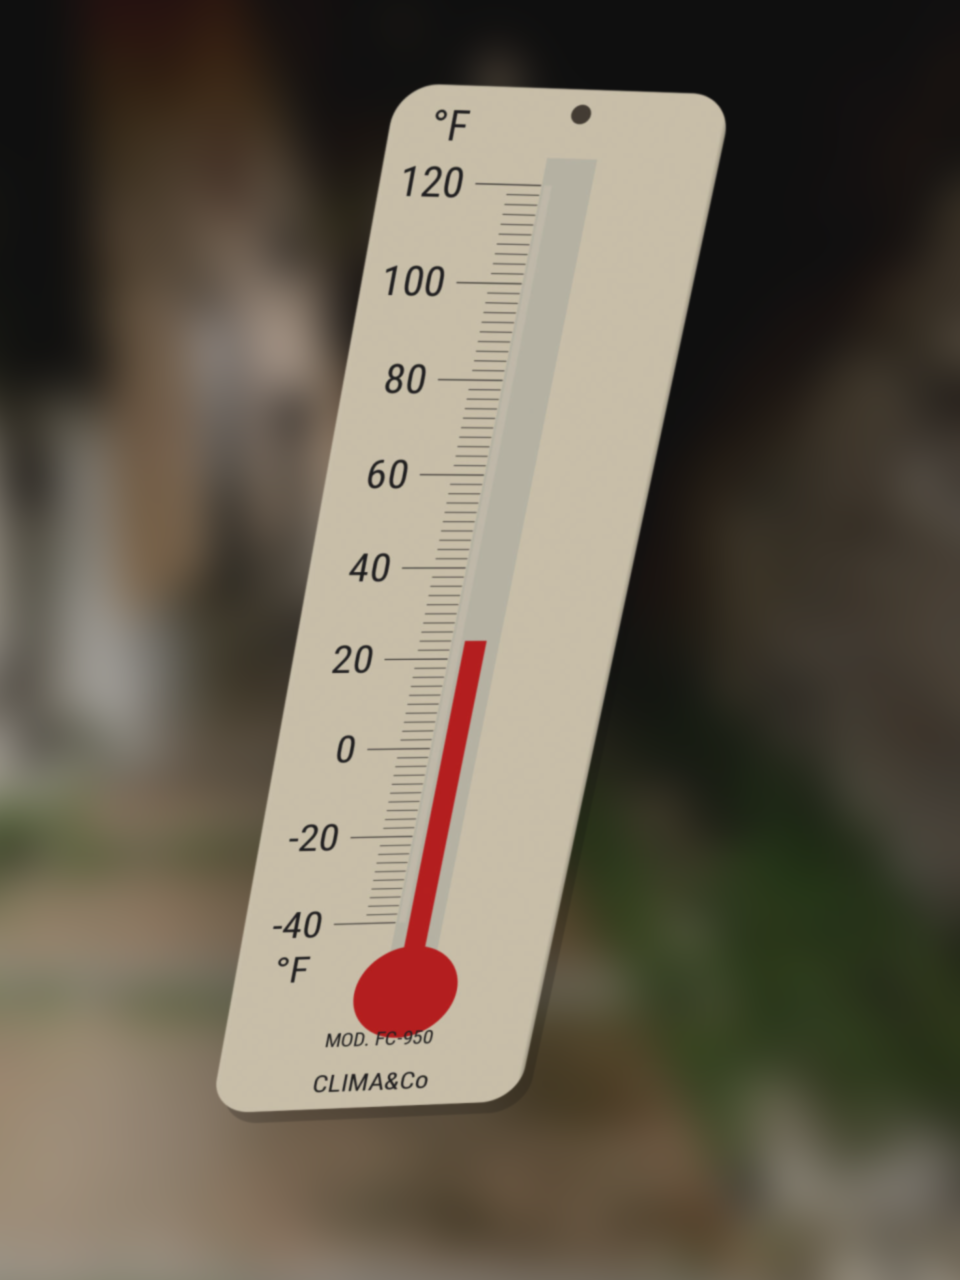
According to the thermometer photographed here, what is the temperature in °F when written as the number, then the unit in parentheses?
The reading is 24 (°F)
